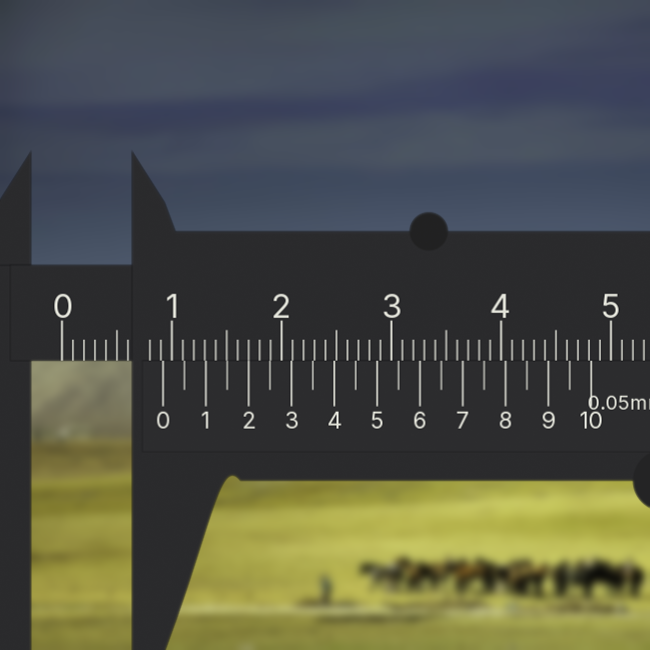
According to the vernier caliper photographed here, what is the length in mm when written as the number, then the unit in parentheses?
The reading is 9.2 (mm)
